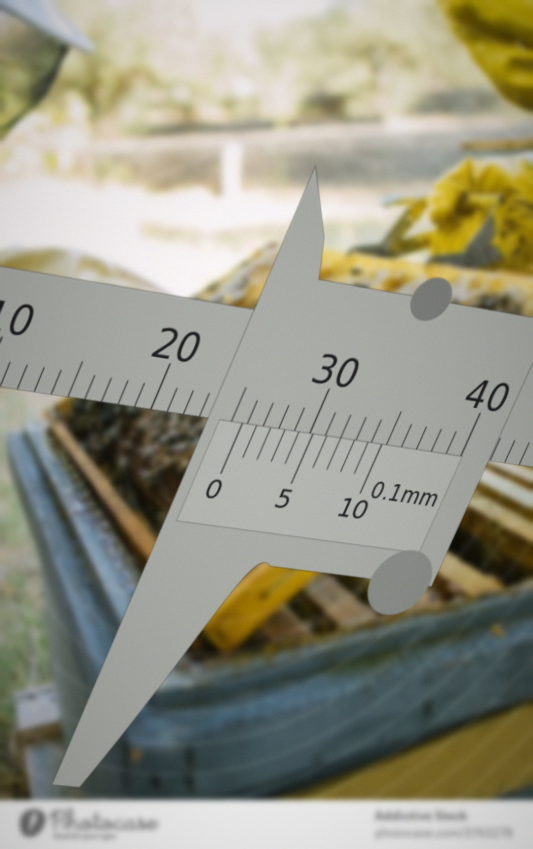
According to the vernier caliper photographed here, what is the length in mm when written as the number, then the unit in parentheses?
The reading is 25.7 (mm)
